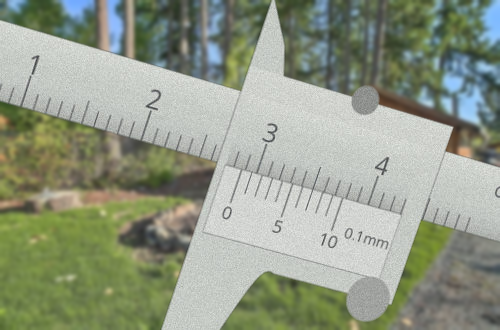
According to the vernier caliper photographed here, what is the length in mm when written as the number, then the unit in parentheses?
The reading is 28.7 (mm)
